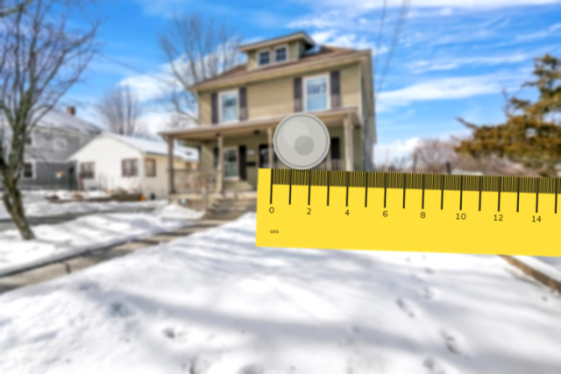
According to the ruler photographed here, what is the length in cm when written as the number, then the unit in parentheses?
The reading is 3 (cm)
